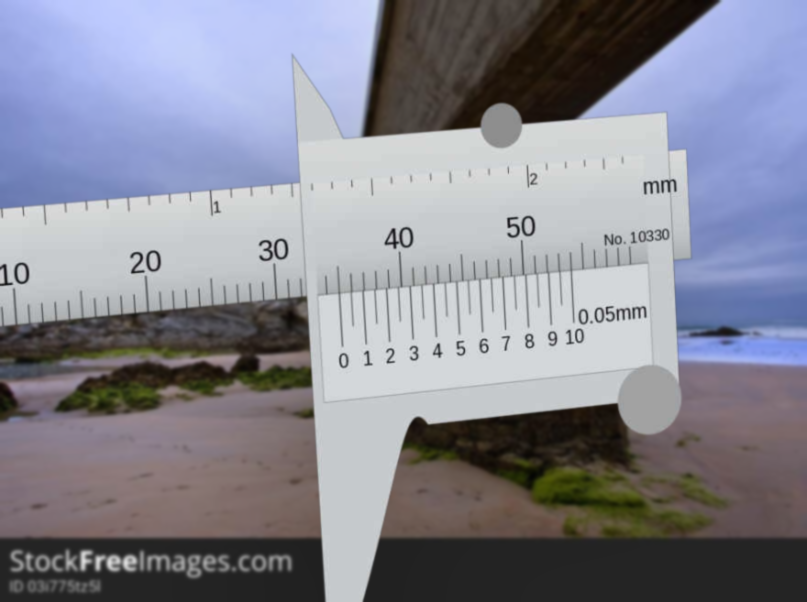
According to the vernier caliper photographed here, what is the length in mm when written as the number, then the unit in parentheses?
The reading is 35.0 (mm)
